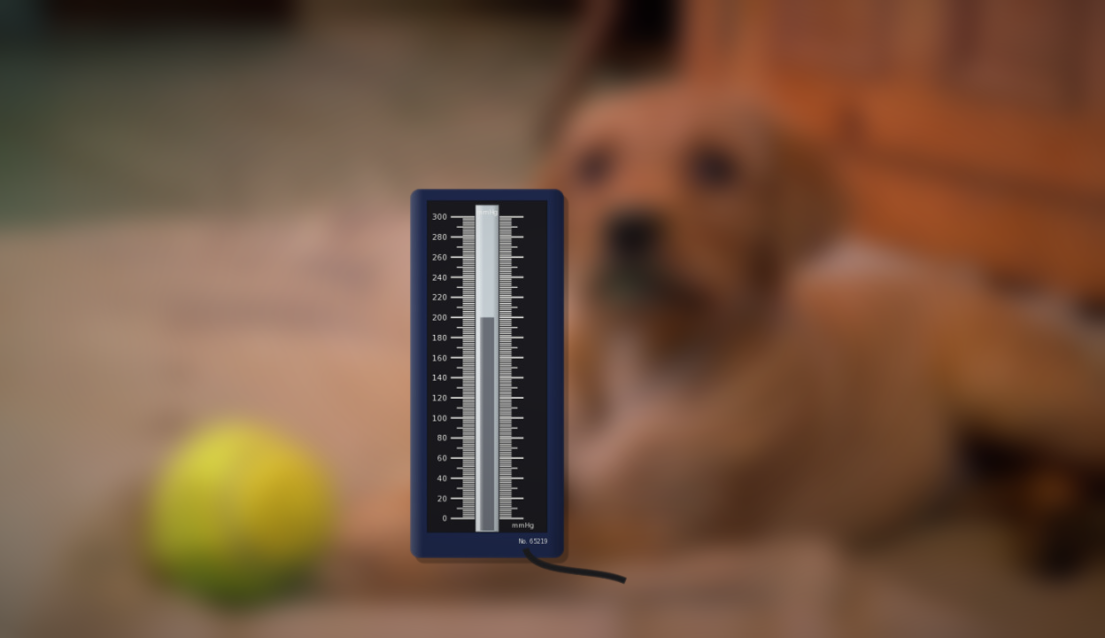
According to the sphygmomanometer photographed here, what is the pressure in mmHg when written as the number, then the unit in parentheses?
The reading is 200 (mmHg)
